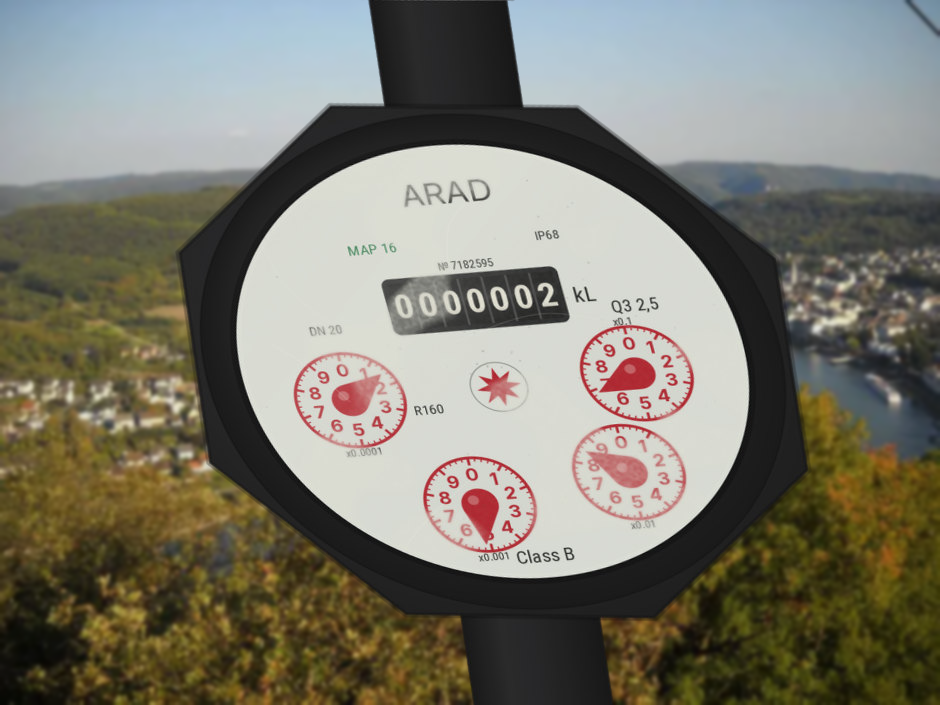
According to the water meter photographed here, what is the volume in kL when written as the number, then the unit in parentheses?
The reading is 2.6851 (kL)
